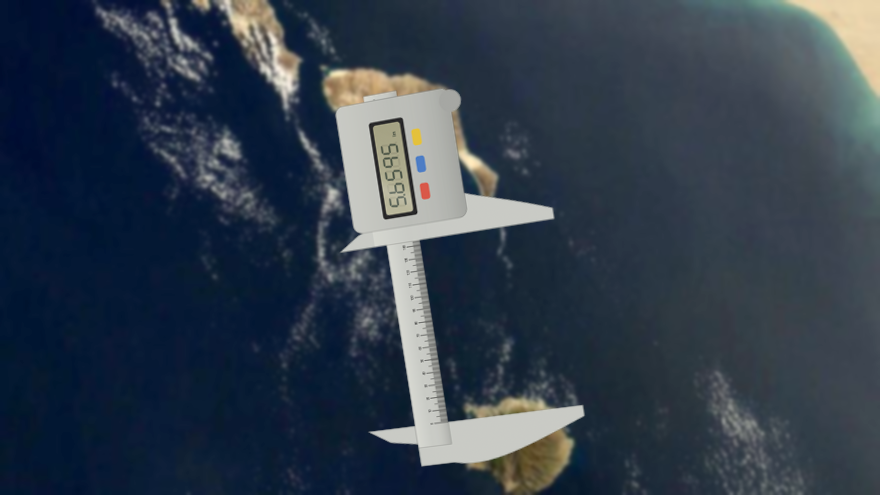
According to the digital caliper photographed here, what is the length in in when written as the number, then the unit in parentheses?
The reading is 5.6595 (in)
